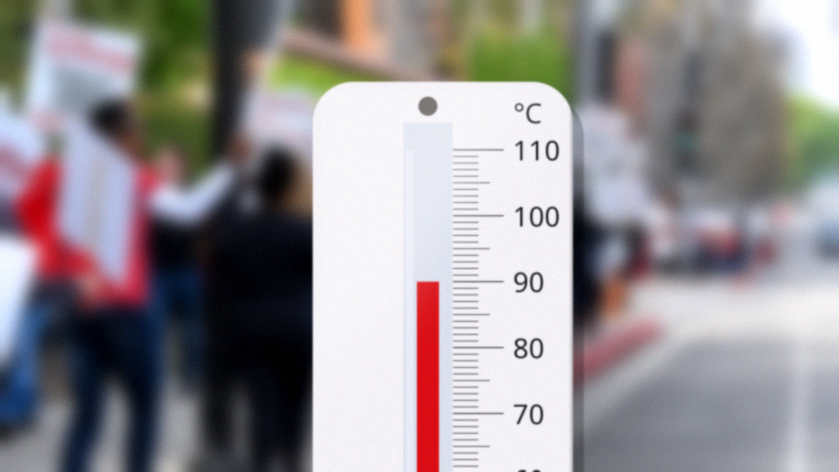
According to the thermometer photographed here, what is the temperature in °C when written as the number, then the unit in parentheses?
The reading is 90 (°C)
